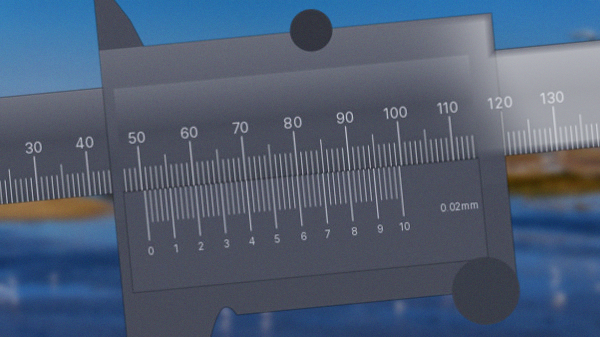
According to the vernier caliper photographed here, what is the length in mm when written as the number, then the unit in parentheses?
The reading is 50.5 (mm)
